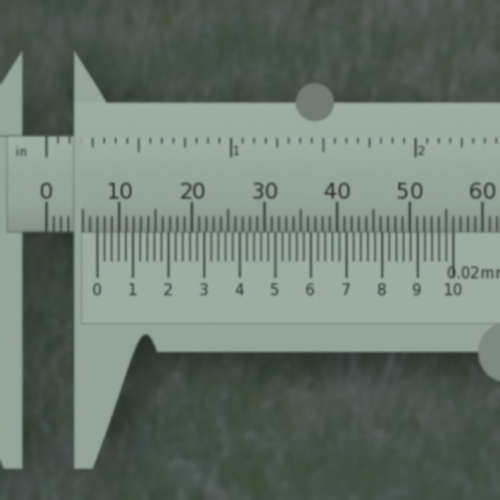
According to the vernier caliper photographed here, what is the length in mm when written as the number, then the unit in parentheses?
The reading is 7.0 (mm)
